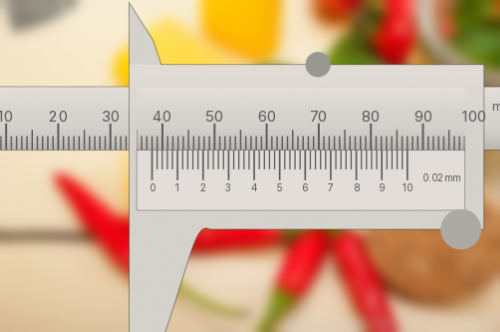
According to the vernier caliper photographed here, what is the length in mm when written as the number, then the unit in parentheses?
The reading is 38.0 (mm)
